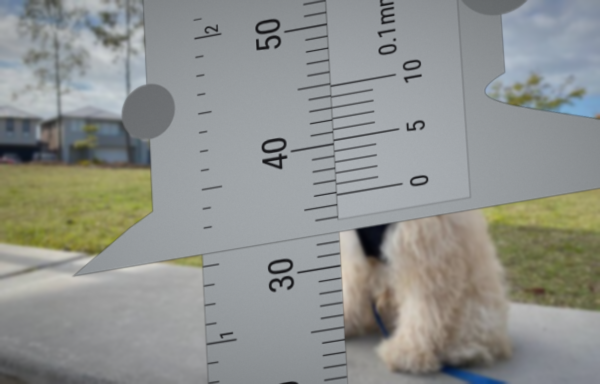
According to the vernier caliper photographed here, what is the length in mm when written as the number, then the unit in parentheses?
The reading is 35.8 (mm)
